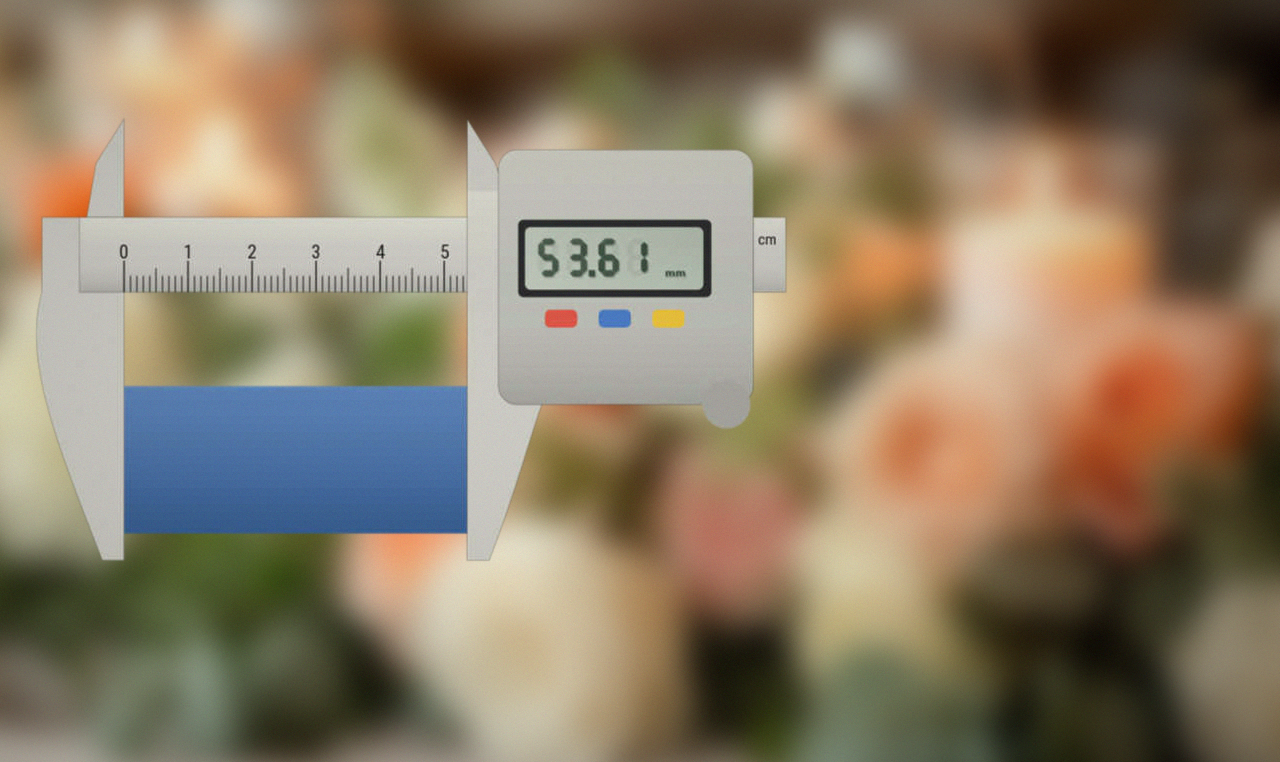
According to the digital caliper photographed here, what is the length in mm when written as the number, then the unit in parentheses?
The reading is 53.61 (mm)
